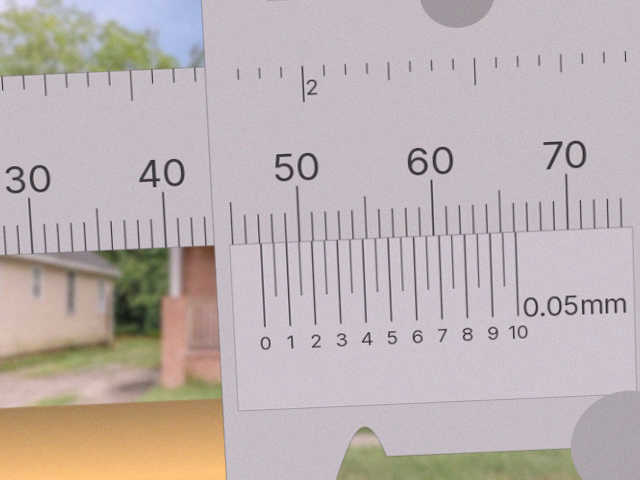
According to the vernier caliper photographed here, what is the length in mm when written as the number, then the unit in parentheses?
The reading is 47.1 (mm)
